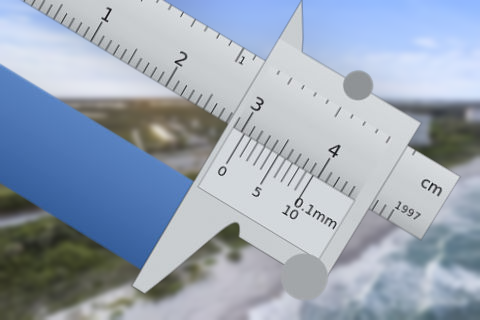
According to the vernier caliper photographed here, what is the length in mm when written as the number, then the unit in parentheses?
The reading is 30.4 (mm)
